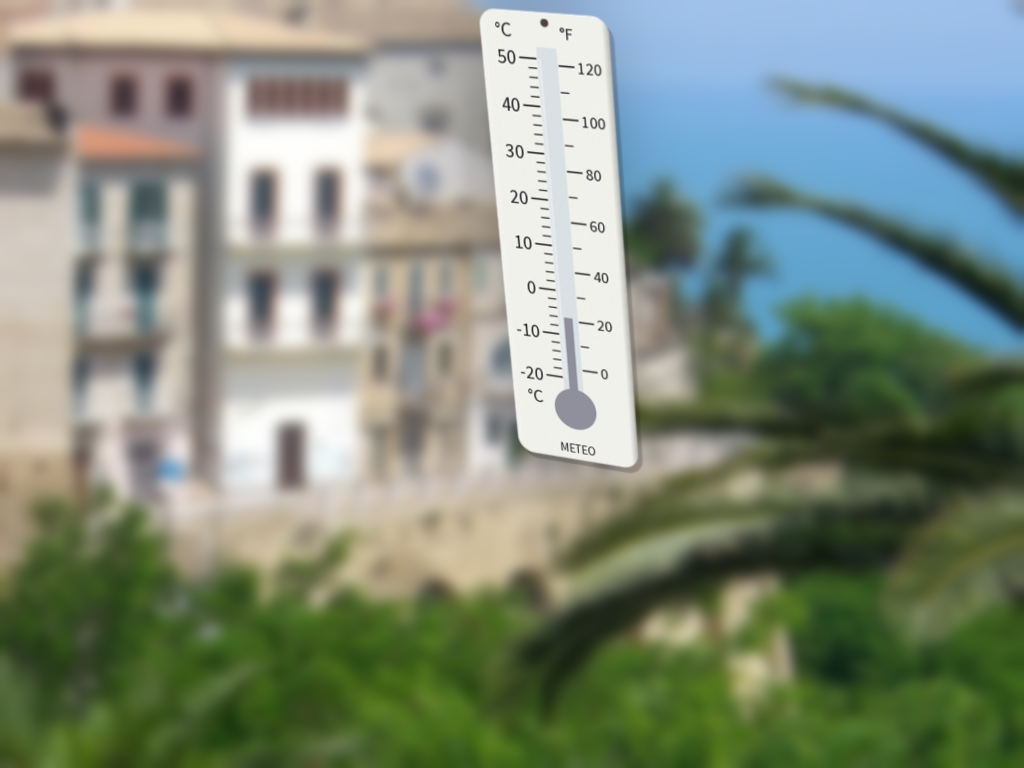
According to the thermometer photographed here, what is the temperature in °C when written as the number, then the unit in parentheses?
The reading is -6 (°C)
